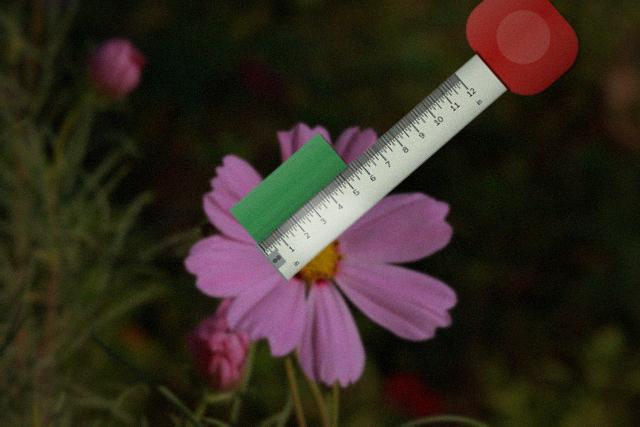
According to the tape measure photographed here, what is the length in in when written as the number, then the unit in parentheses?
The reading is 5.5 (in)
